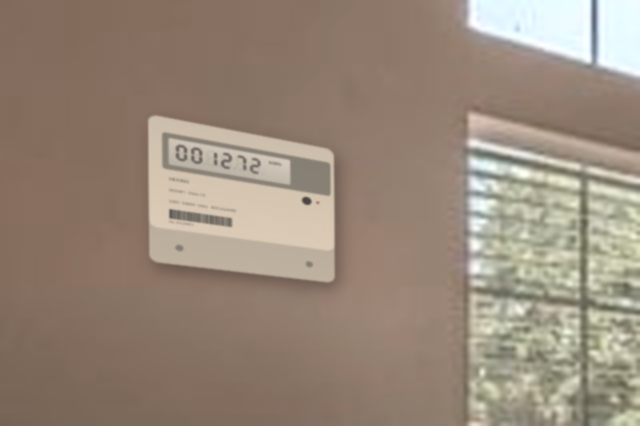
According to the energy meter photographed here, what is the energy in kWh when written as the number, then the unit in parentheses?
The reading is 1272 (kWh)
